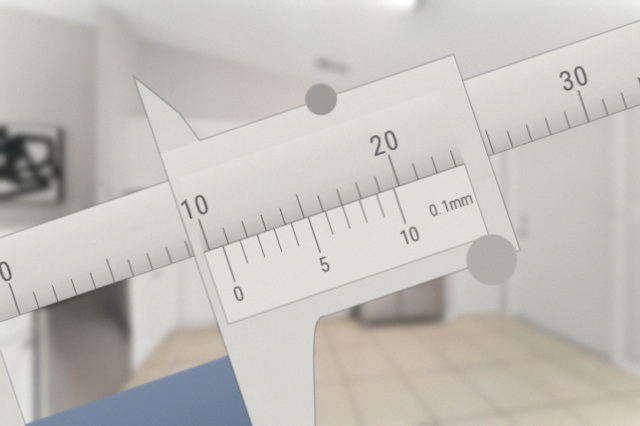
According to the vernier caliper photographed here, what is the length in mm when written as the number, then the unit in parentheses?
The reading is 10.7 (mm)
